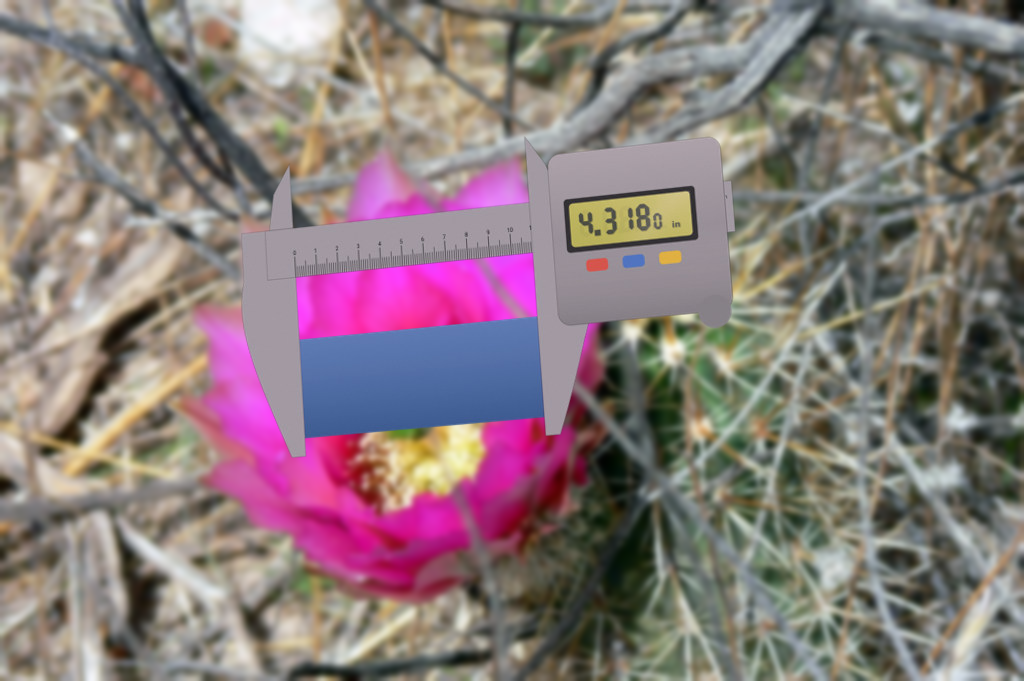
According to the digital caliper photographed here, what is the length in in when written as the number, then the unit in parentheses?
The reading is 4.3180 (in)
